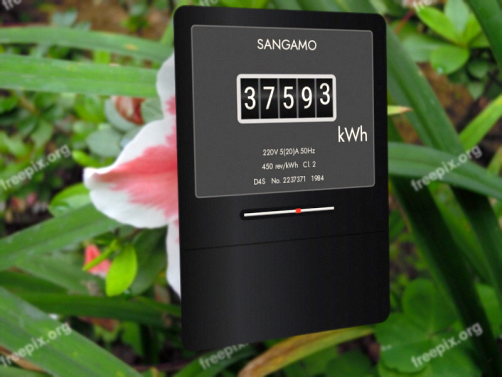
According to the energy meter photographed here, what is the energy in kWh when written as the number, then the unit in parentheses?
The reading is 37593 (kWh)
